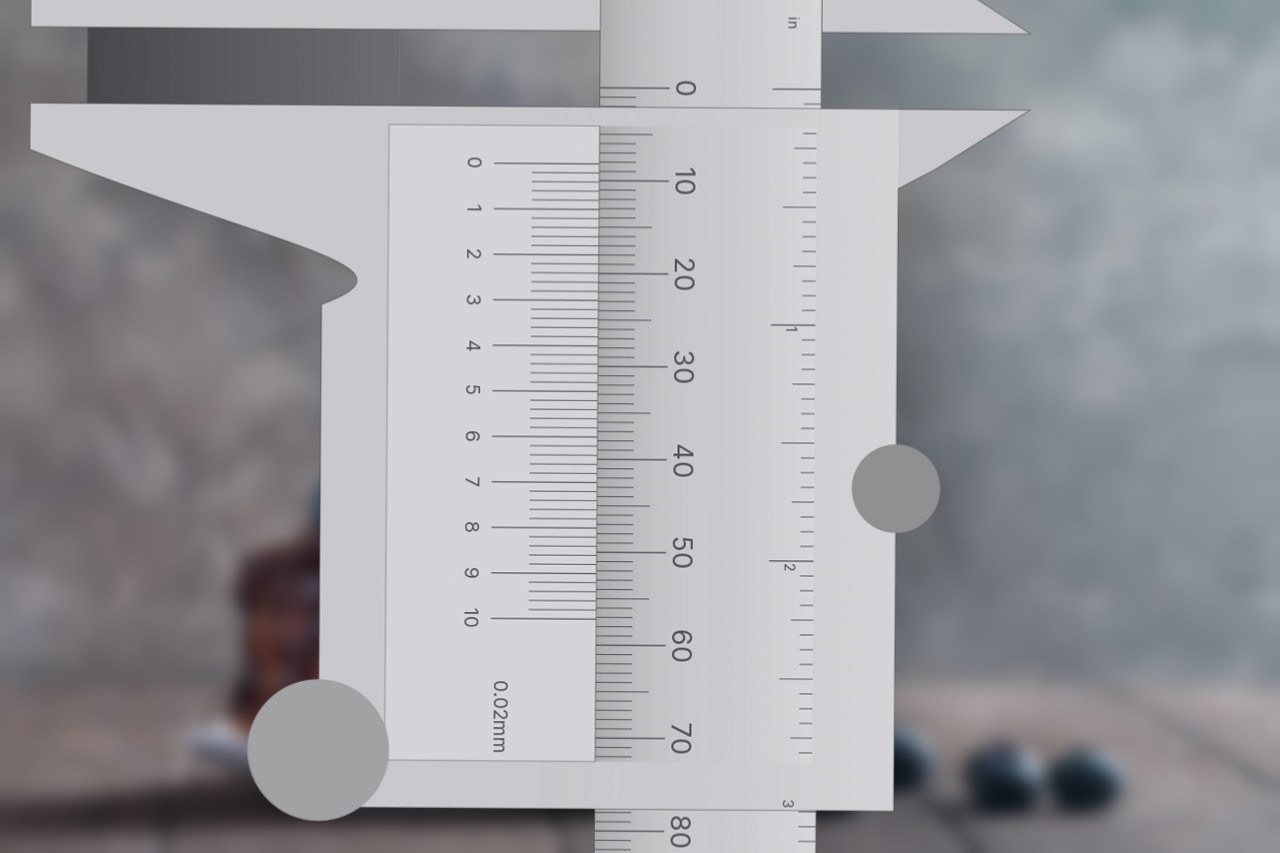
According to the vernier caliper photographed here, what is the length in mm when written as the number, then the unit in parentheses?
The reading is 8.2 (mm)
